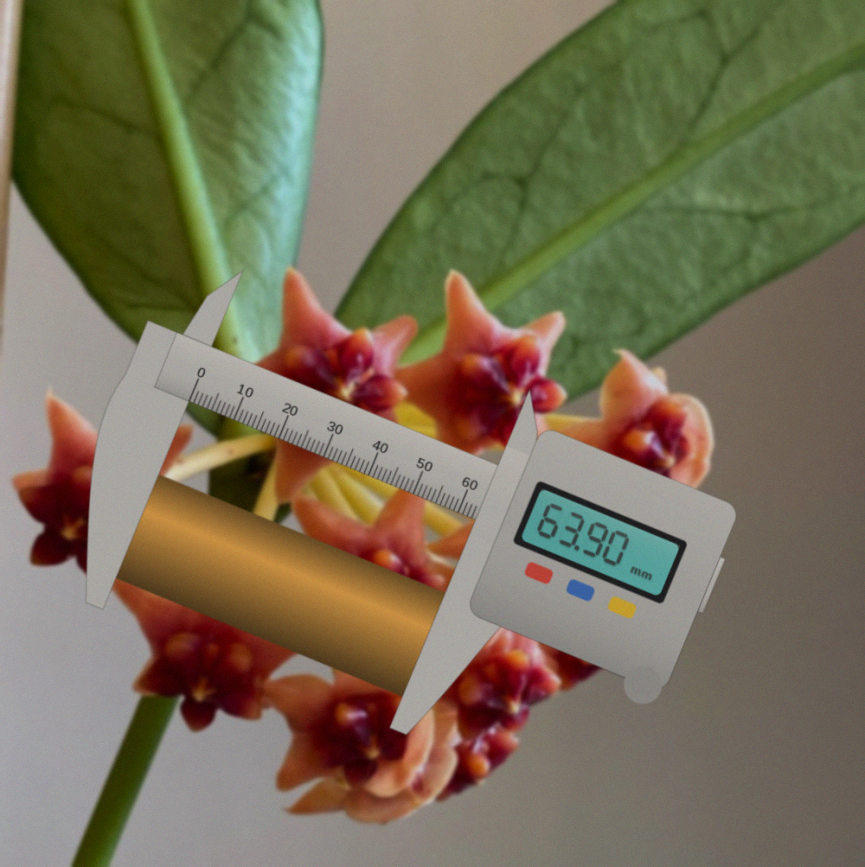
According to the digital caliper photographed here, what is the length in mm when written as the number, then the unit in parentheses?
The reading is 63.90 (mm)
